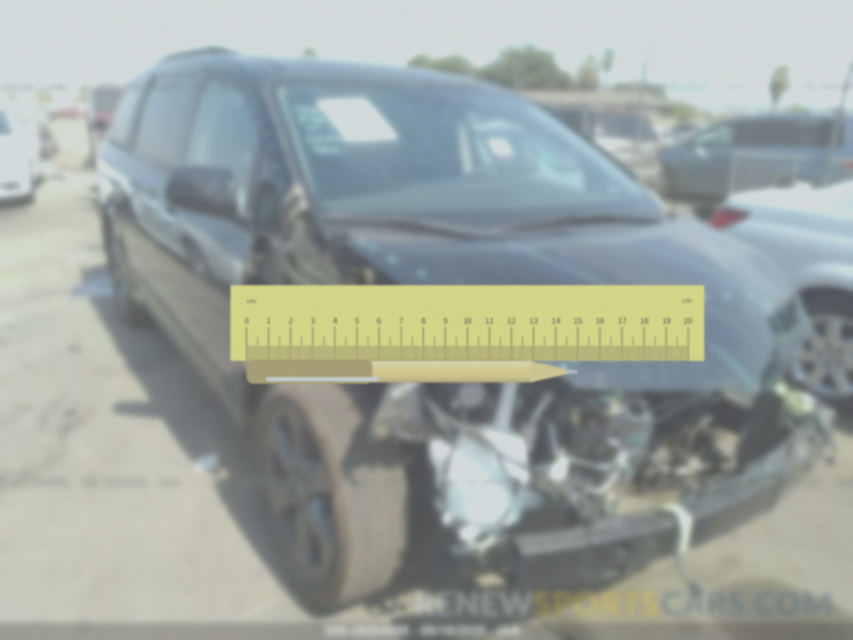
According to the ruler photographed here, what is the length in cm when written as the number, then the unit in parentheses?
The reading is 15 (cm)
